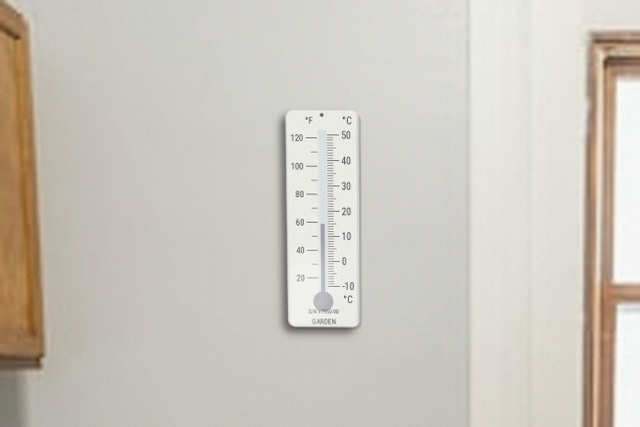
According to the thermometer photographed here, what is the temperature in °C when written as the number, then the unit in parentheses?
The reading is 15 (°C)
